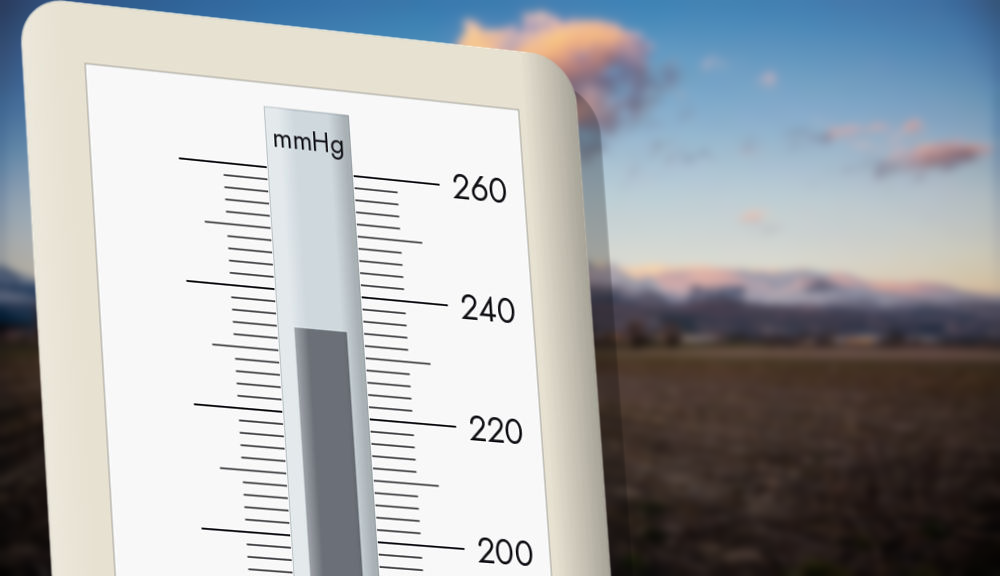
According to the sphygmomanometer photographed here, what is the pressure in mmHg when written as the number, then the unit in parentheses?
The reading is 234 (mmHg)
